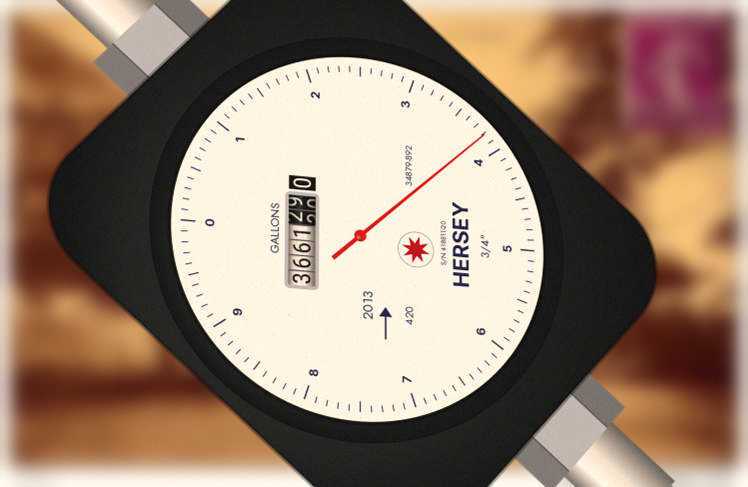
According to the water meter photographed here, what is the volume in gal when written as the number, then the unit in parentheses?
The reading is 3661293.8 (gal)
